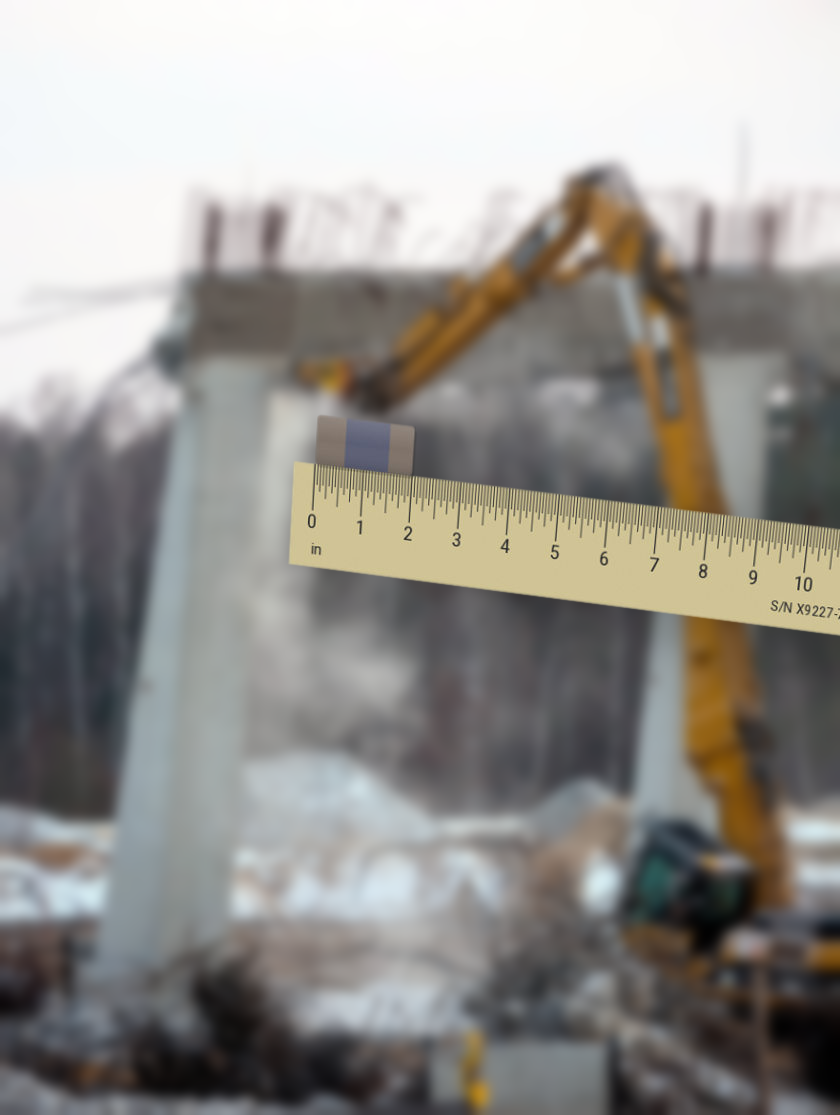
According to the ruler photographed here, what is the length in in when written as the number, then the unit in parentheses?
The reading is 2 (in)
